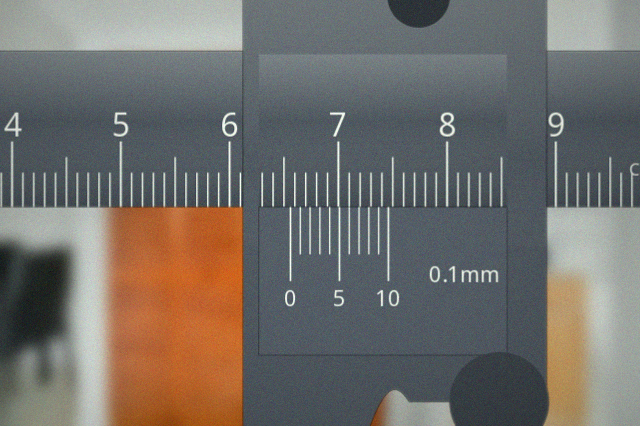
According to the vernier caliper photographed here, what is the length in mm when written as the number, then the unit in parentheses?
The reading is 65.6 (mm)
